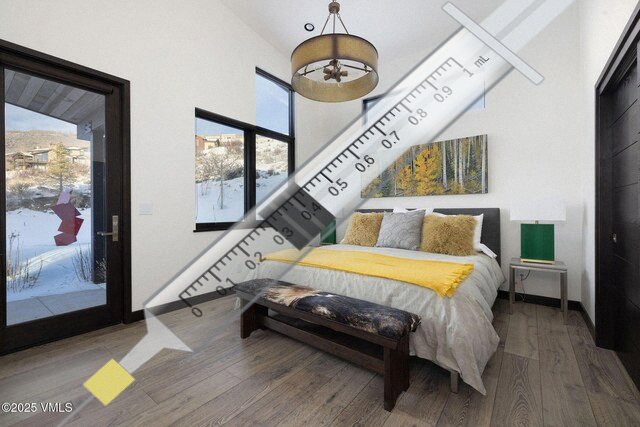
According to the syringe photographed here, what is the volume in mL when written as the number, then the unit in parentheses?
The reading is 0.3 (mL)
